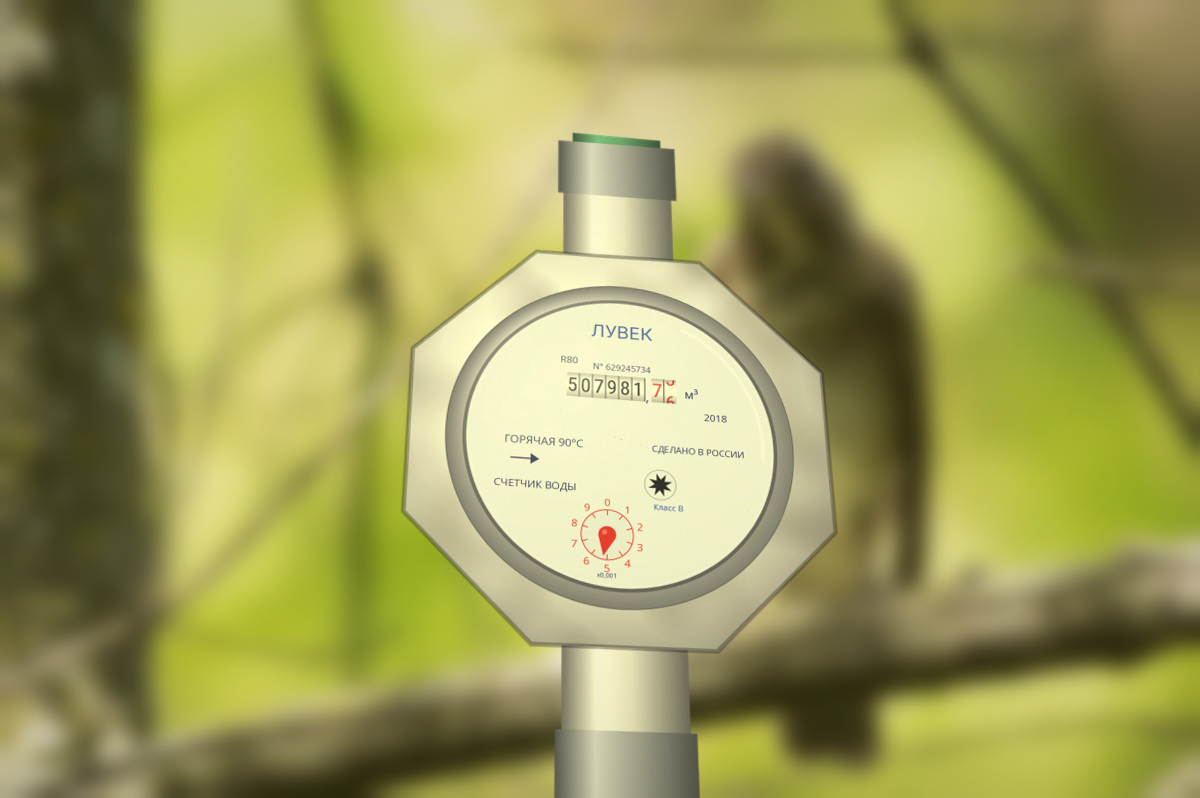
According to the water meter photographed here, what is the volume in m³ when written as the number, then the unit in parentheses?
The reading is 507981.755 (m³)
